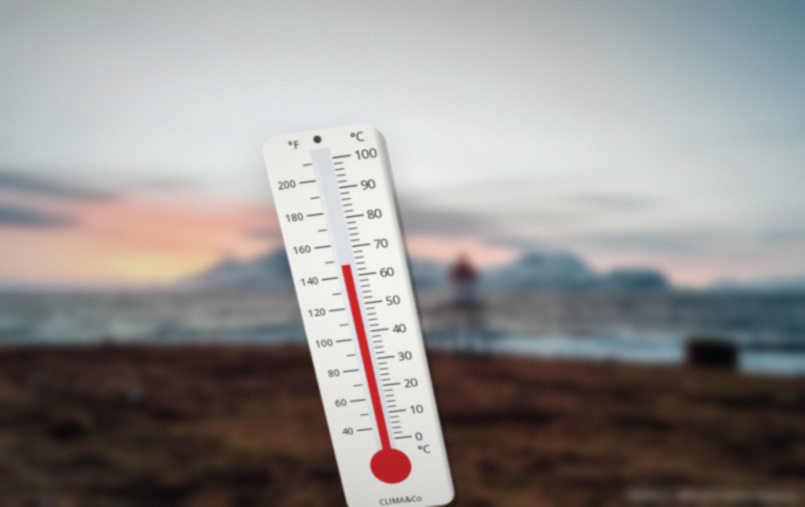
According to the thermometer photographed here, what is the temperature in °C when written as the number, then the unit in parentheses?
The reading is 64 (°C)
